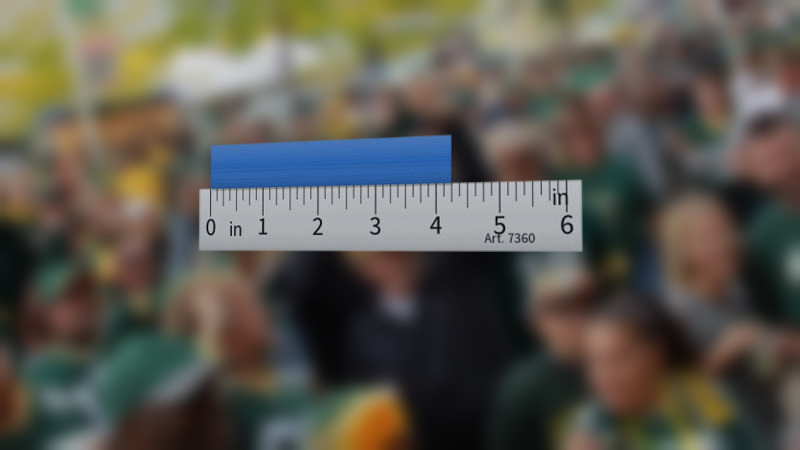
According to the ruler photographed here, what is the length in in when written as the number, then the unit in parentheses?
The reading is 4.25 (in)
